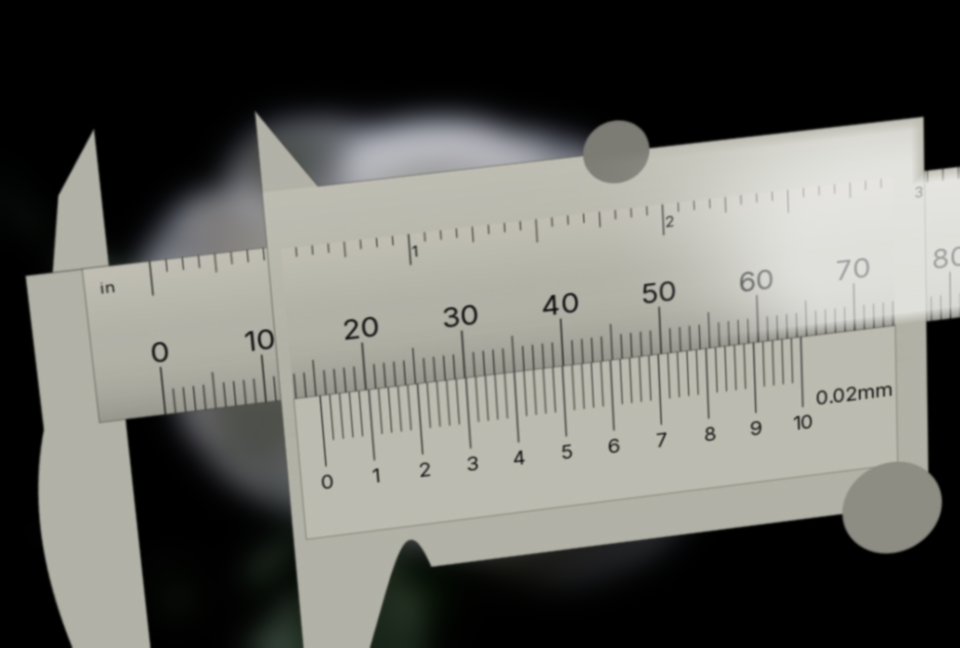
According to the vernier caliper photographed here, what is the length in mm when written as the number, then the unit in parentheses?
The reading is 15.4 (mm)
